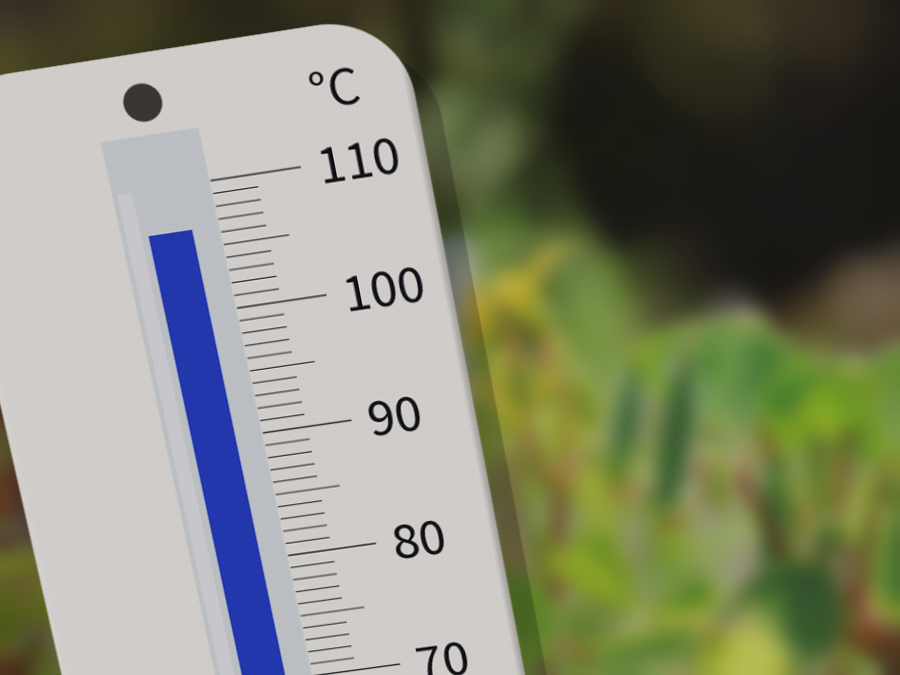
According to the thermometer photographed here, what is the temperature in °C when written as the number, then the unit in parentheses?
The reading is 106.5 (°C)
